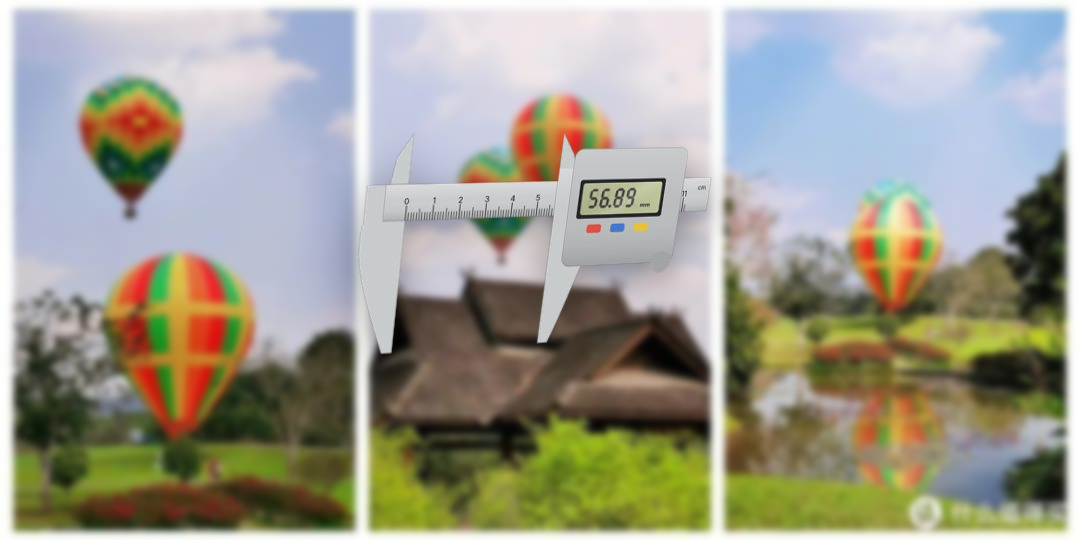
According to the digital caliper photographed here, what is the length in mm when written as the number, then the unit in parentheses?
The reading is 56.89 (mm)
